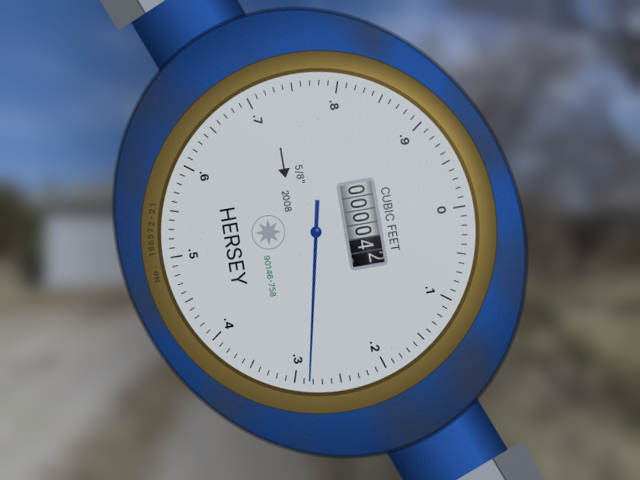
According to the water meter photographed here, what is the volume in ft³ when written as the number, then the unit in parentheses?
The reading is 42.28 (ft³)
